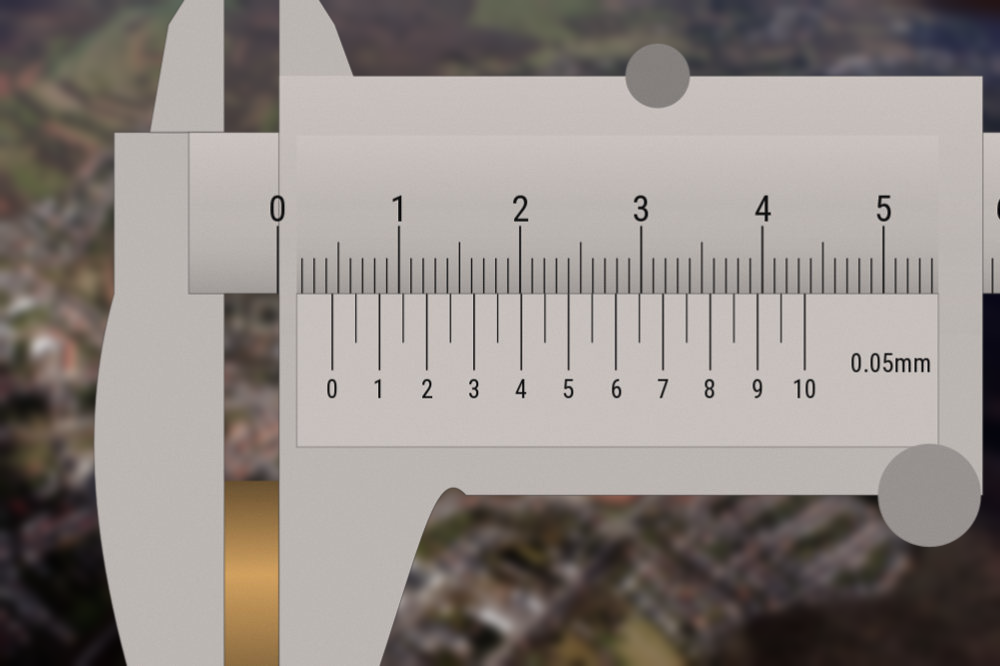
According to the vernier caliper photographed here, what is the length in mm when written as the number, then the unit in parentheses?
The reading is 4.5 (mm)
